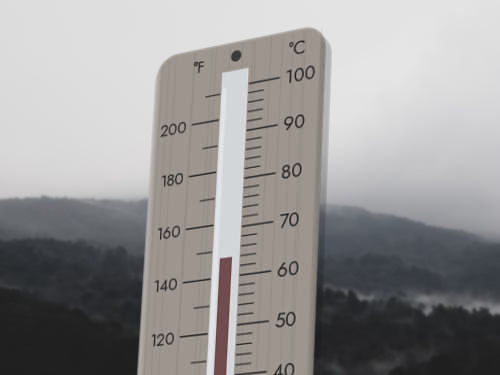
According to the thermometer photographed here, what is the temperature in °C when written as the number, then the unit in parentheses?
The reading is 64 (°C)
